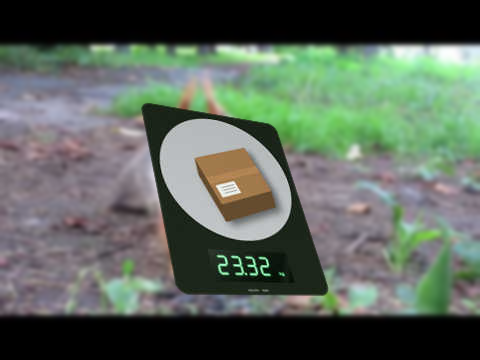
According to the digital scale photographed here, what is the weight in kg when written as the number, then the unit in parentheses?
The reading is 23.32 (kg)
